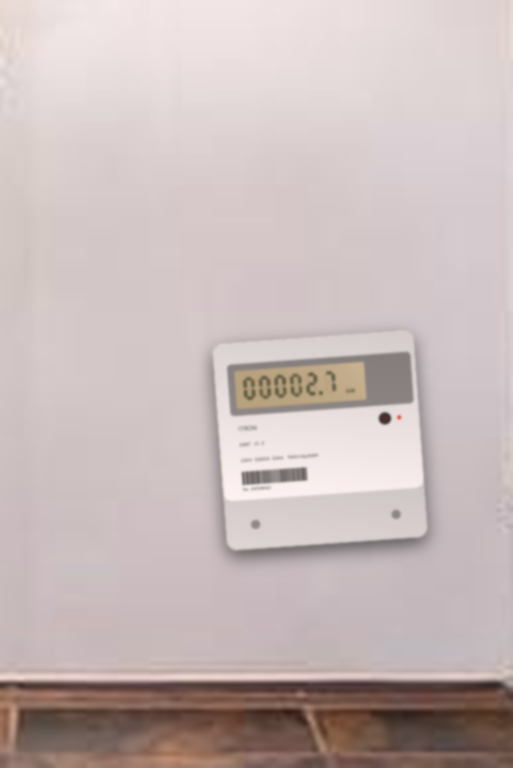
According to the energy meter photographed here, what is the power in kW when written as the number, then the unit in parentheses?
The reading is 2.7 (kW)
